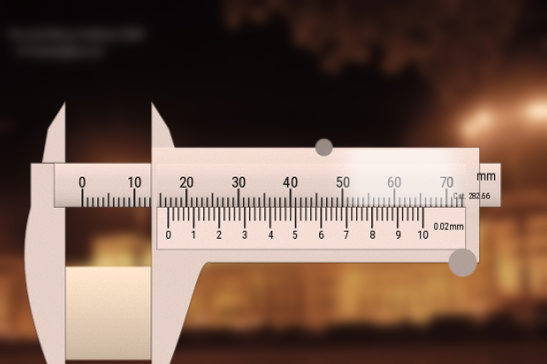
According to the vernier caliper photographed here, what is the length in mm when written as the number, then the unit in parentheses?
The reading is 16.5 (mm)
